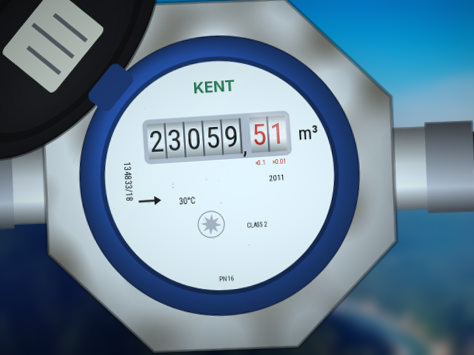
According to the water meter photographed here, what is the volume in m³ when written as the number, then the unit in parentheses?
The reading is 23059.51 (m³)
